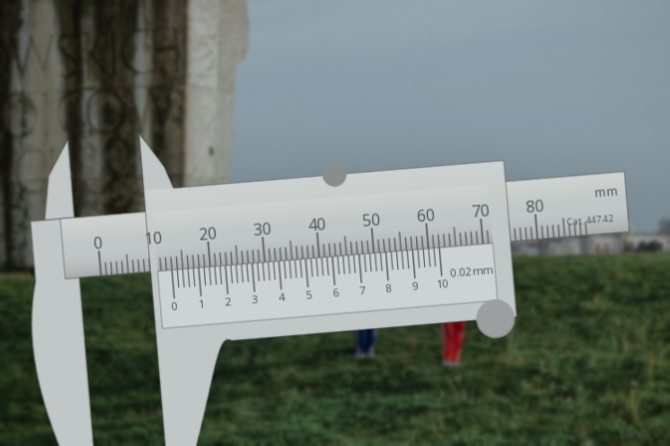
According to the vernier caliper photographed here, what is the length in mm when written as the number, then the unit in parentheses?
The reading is 13.0 (mm)
